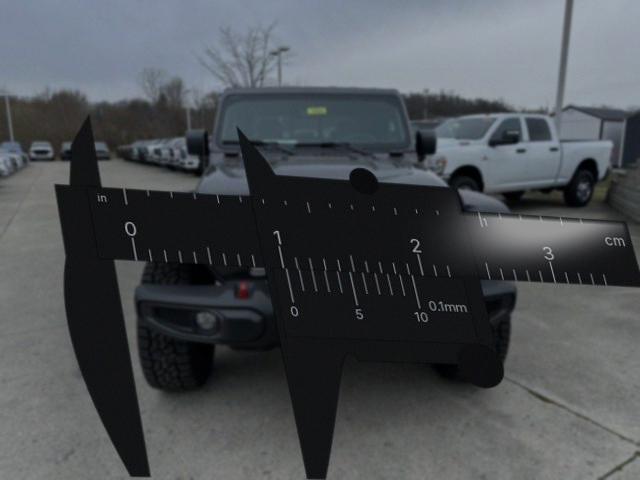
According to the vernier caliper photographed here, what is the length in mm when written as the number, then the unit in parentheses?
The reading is 10.2 (mm)
